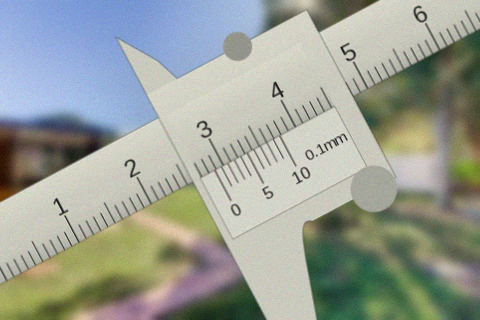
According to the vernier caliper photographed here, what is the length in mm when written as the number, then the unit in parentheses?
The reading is 28.8 (mm)
